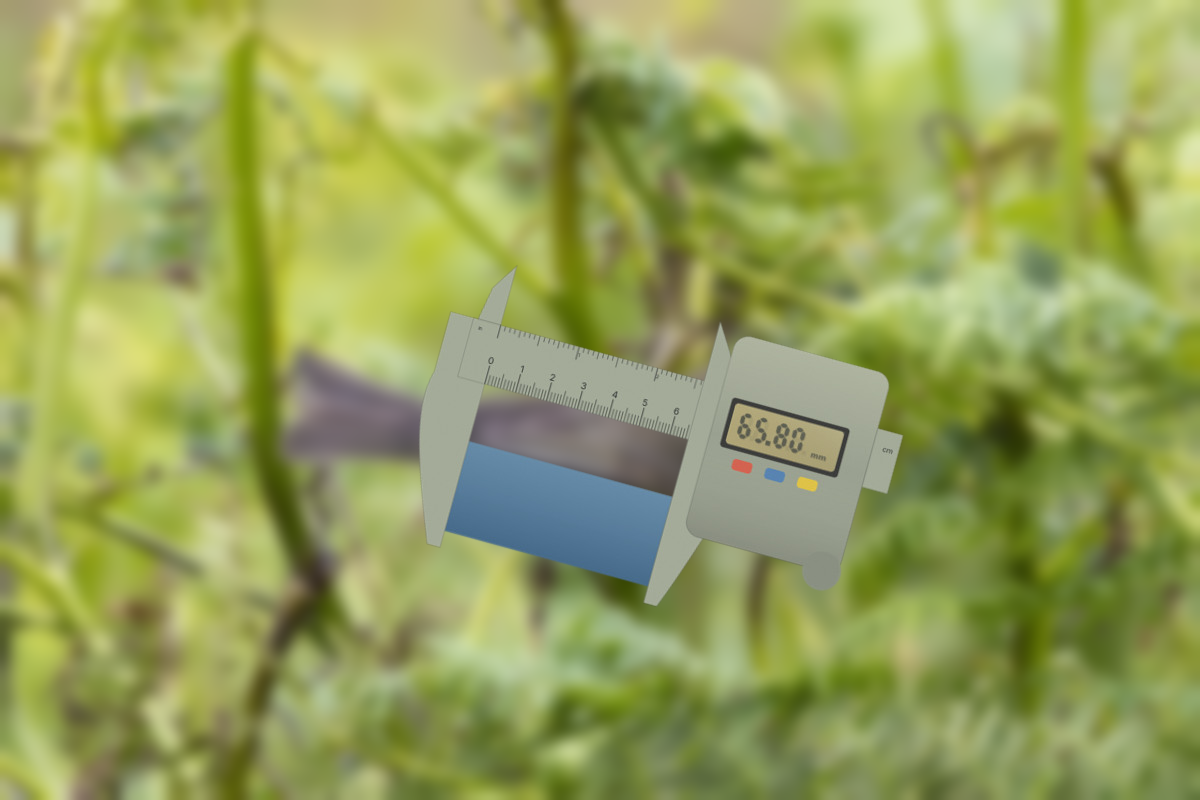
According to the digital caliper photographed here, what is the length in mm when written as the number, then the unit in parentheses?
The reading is 65.80 (mm)
